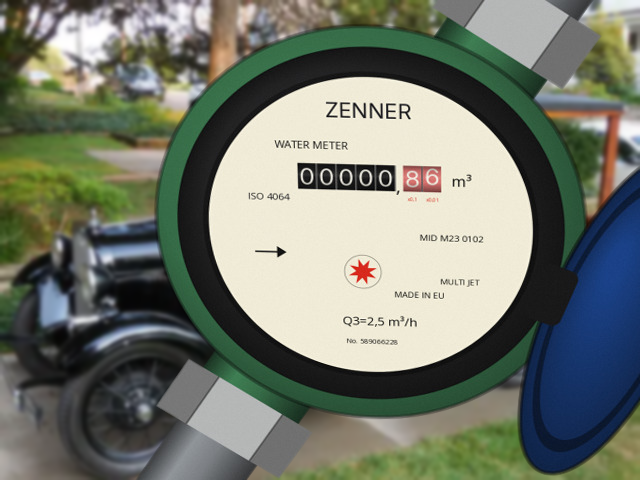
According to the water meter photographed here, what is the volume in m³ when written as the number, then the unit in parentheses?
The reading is 0.86 (m³)
